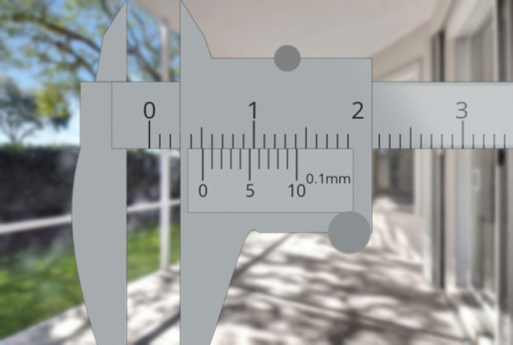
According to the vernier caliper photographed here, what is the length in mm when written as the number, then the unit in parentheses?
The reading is 5.1 (mm)
